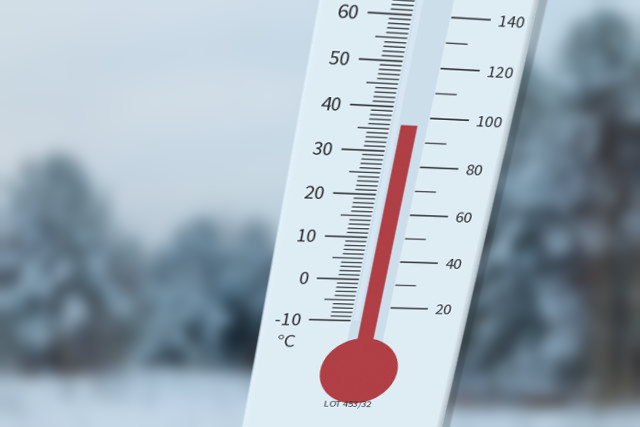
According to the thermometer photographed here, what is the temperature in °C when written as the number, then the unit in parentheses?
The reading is 36 (°C)
